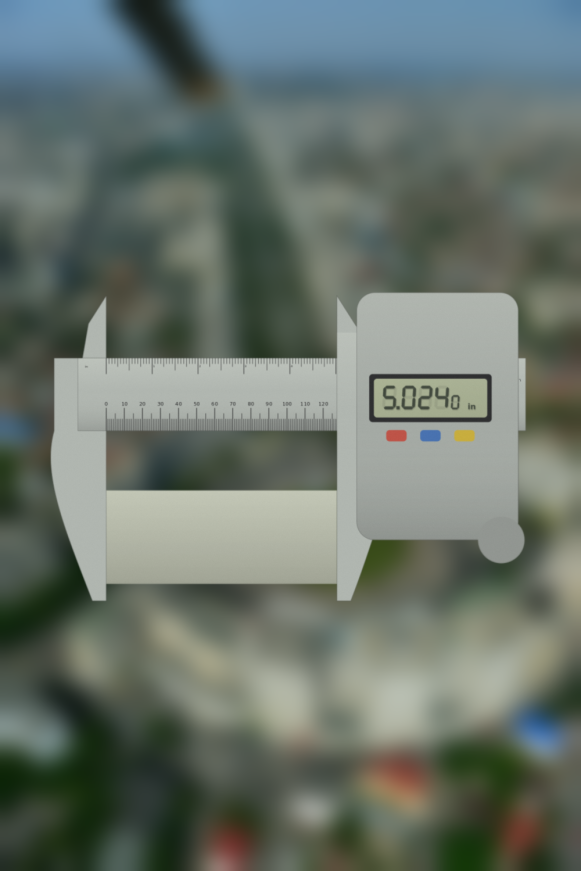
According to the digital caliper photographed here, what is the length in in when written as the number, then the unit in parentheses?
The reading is 5.0240 (in)
